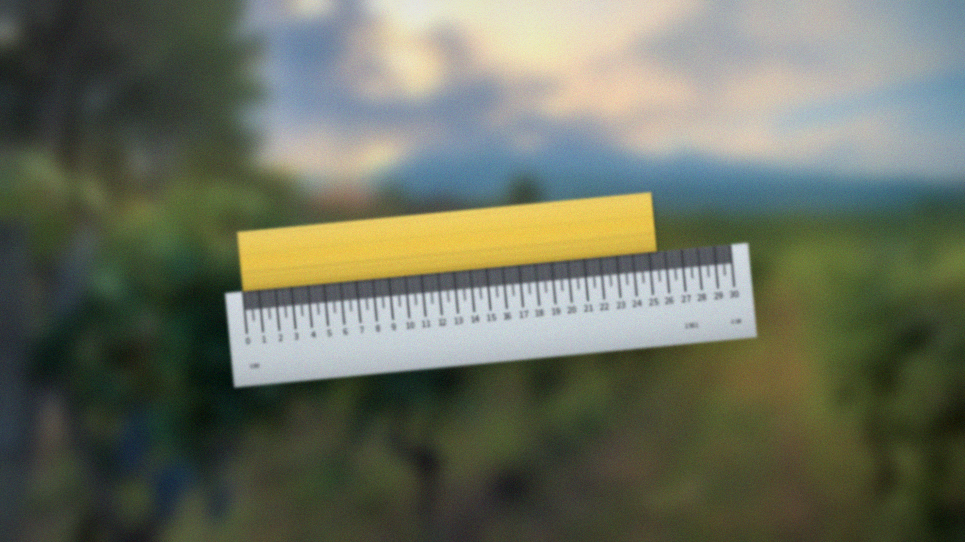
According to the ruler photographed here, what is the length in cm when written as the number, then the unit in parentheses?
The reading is 25.5 (cm)
